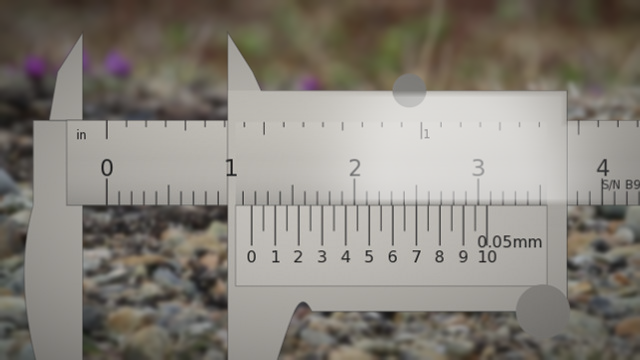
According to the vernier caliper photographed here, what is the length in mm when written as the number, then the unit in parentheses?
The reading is 11.7 (mm)
